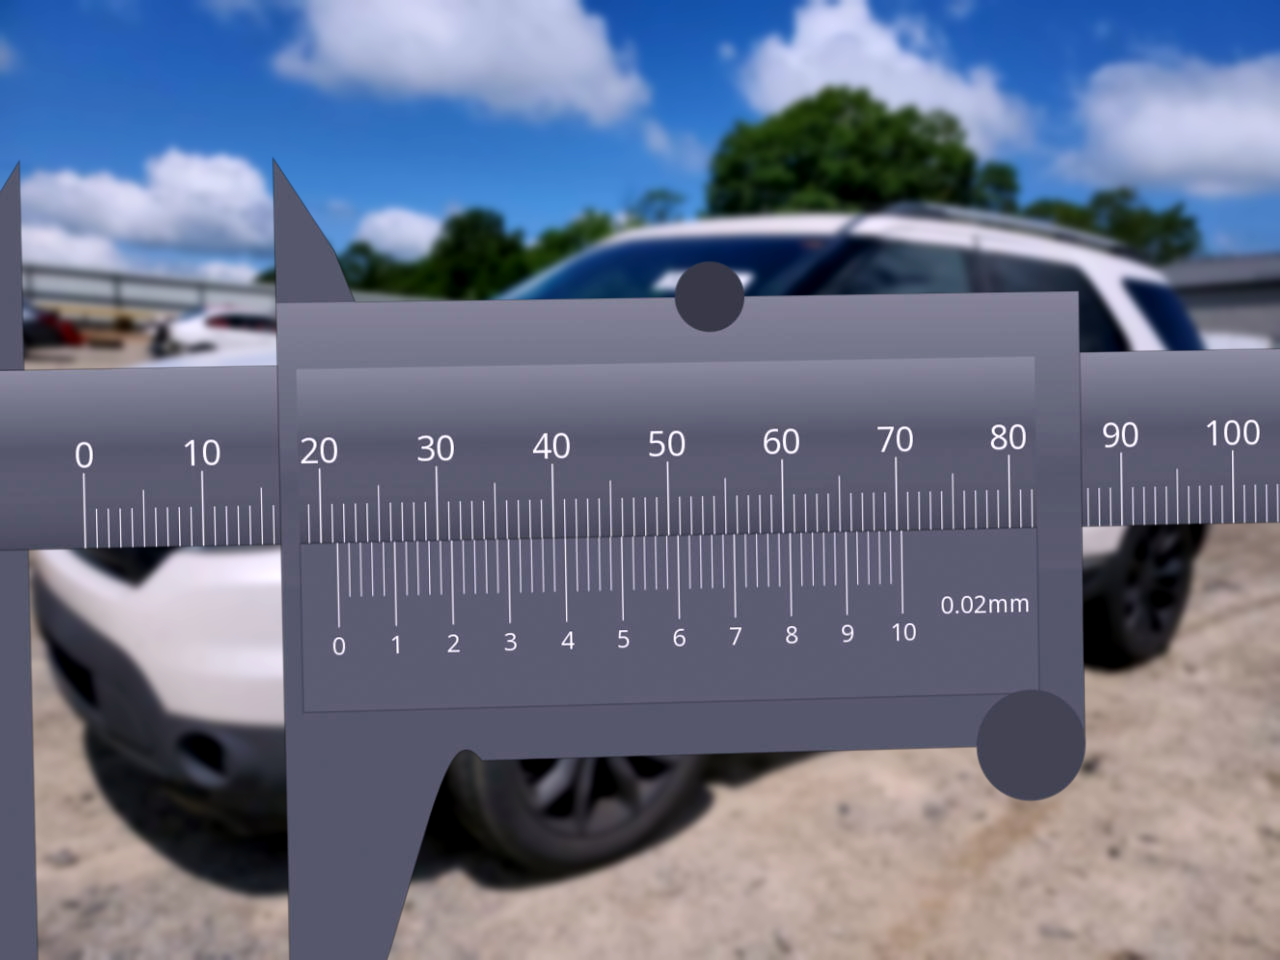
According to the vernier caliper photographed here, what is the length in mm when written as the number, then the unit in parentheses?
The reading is 21.4 (mm)
